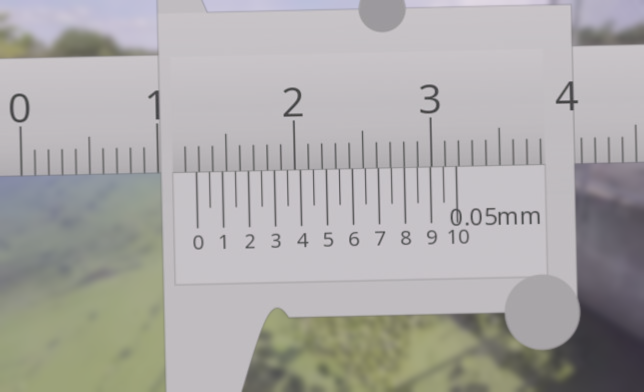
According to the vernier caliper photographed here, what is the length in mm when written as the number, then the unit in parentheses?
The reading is 12.8 (mm)
